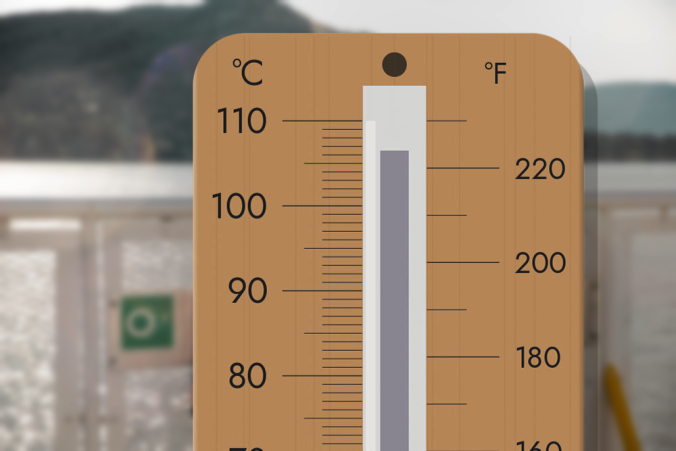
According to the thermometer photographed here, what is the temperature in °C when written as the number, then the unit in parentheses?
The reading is 106.5 (°C)
